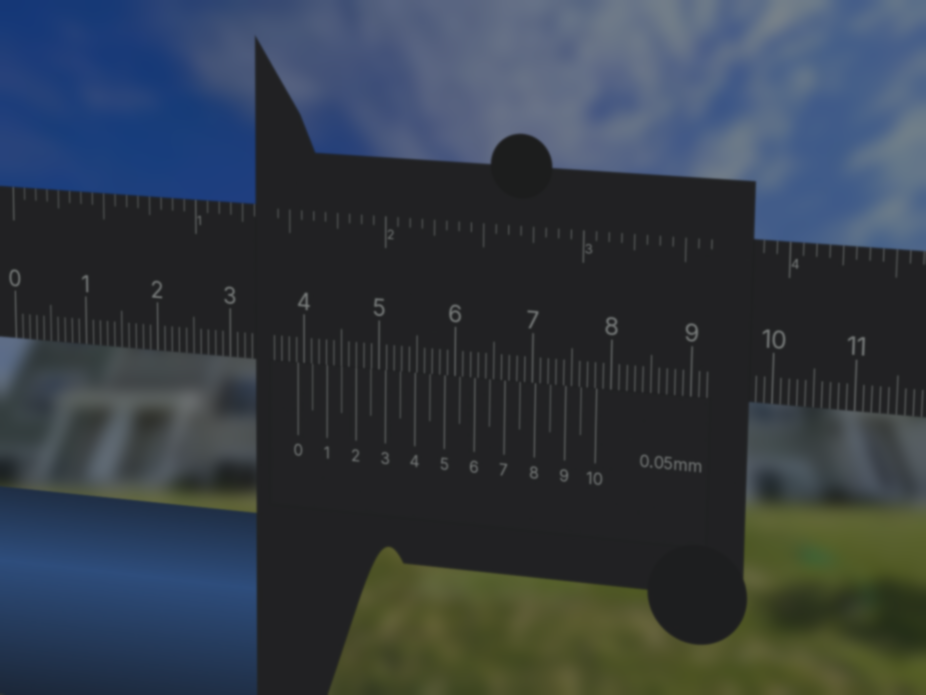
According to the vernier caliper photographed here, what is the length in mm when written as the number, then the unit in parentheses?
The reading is 39.2 (mm)
